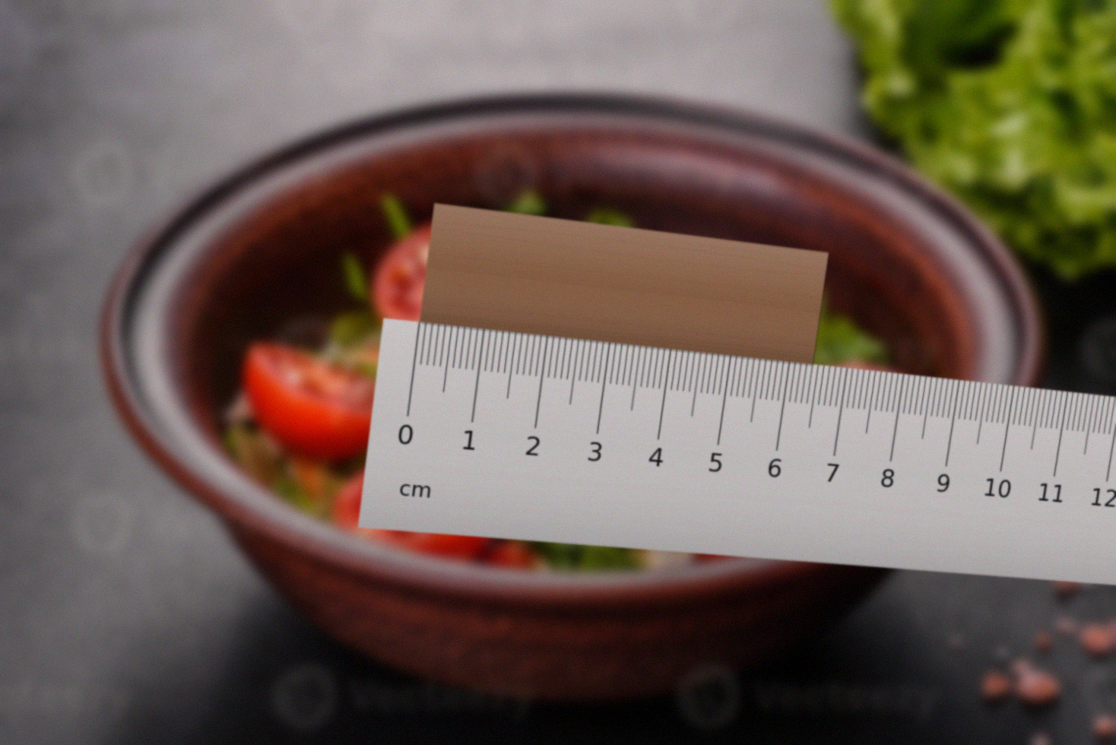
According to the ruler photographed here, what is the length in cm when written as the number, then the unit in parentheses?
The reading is 6.4 (cm)
